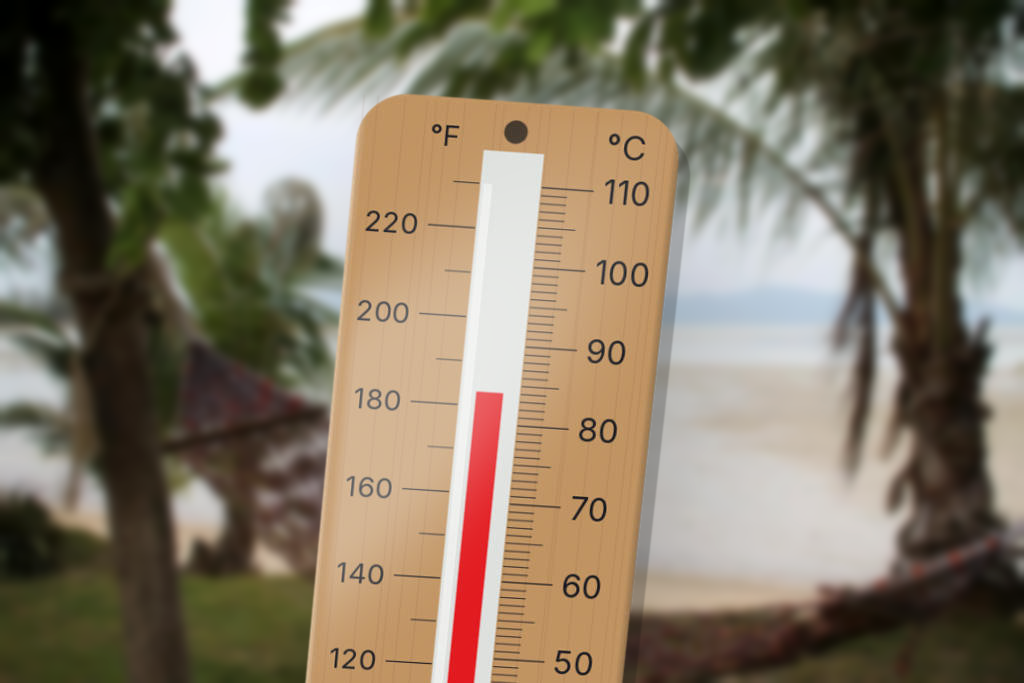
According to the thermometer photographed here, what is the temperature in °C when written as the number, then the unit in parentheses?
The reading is 84 (°C)
